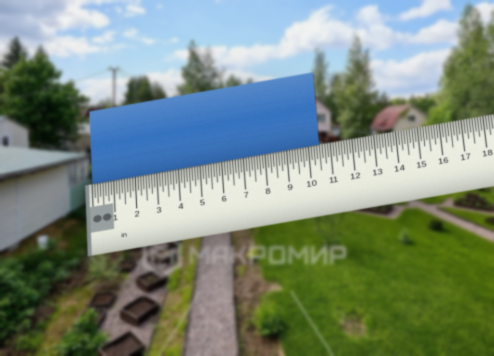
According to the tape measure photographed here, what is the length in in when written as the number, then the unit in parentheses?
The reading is 10.5 (in)
